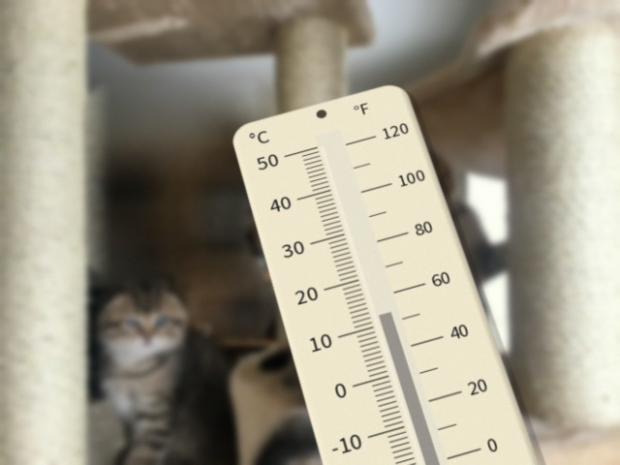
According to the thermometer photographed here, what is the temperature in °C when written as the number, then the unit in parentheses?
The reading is 12 (°C)
